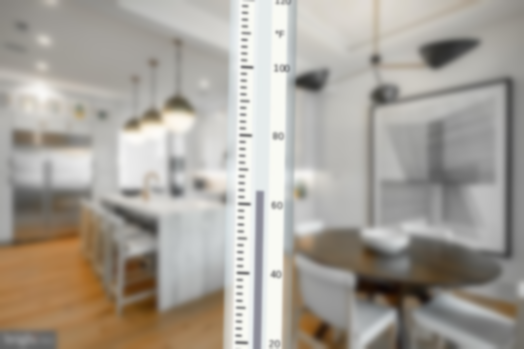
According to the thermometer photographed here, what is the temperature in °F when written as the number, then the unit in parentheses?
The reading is 64 (°F)
